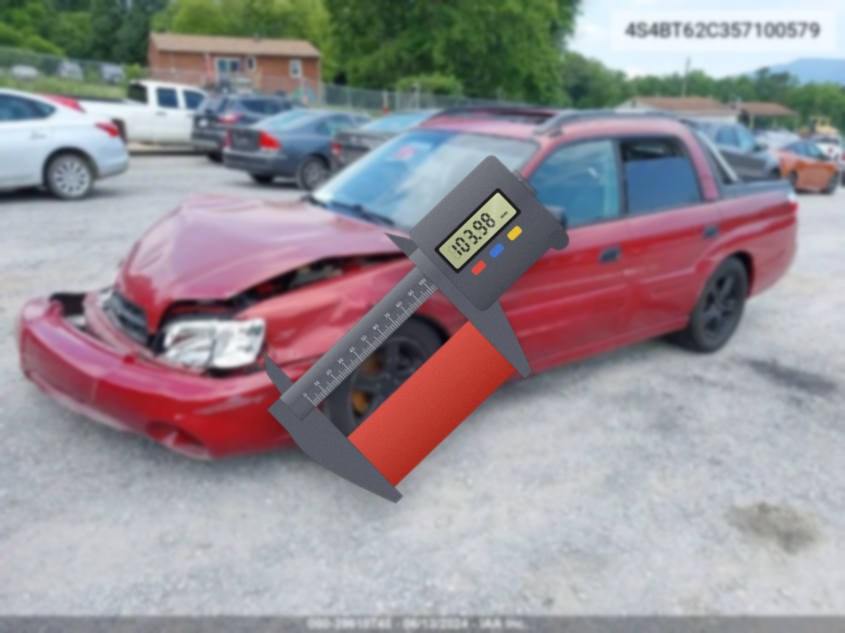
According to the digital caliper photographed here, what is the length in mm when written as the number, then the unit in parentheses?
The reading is 103.98 (mm)
